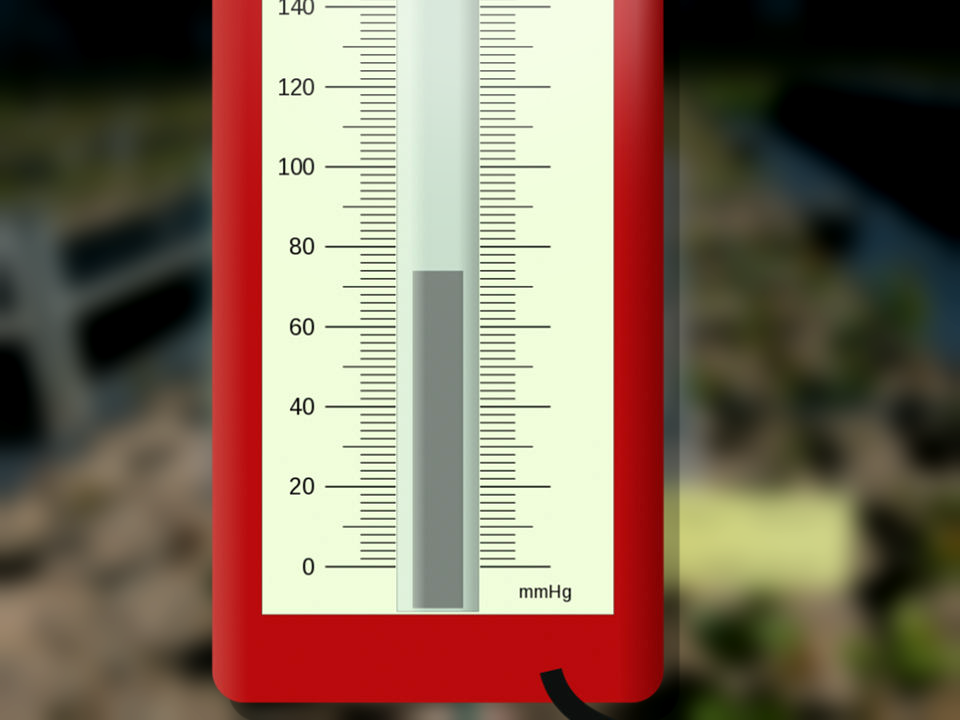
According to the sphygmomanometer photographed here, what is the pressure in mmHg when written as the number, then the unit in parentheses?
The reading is 74 (mmHg)
